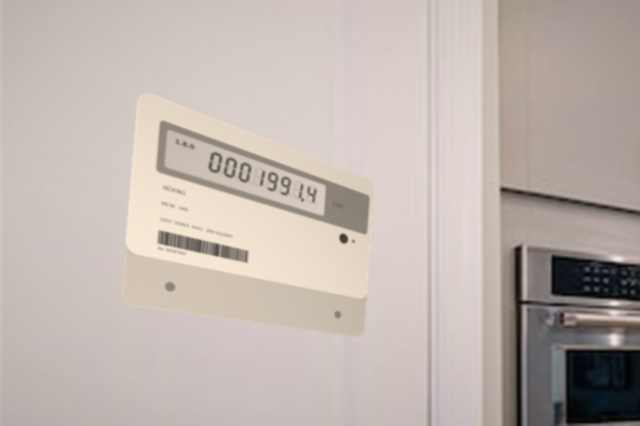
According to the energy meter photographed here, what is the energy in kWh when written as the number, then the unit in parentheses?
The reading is 1991.4 (kWh)
